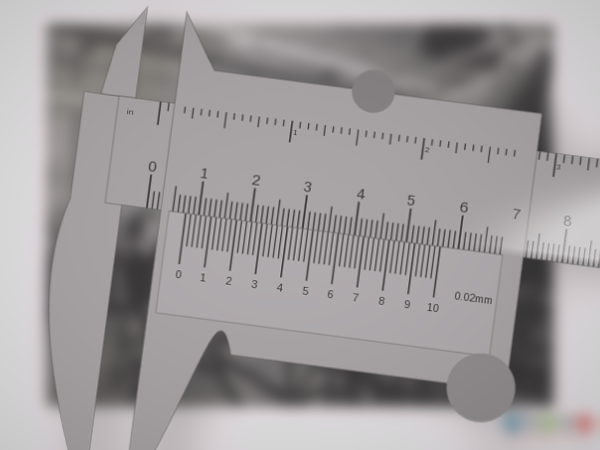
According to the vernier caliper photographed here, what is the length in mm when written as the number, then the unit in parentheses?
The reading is 7.5 (mm)
